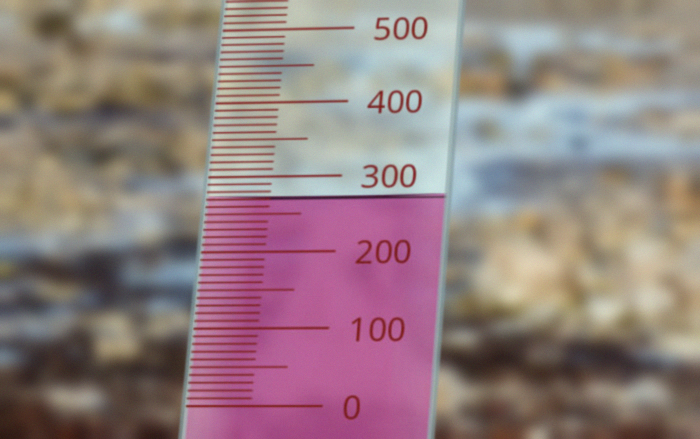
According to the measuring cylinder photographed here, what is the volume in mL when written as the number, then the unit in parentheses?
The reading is 270 (mL)
